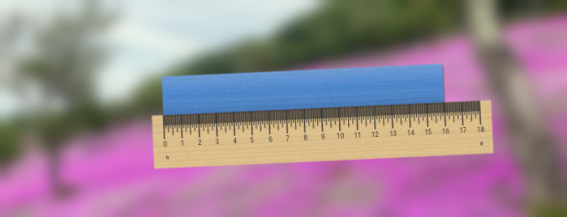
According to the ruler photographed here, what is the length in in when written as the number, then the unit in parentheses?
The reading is 16 (in)
